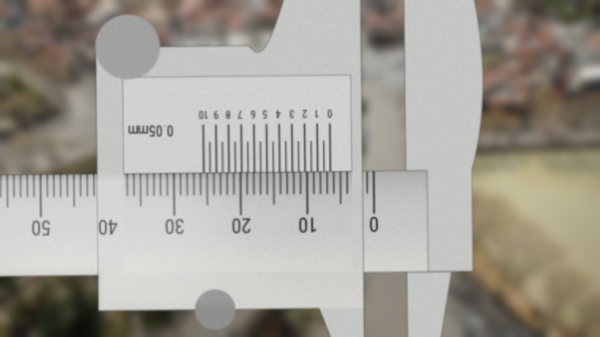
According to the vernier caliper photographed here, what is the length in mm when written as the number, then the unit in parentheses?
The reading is 6.5 (mm)
